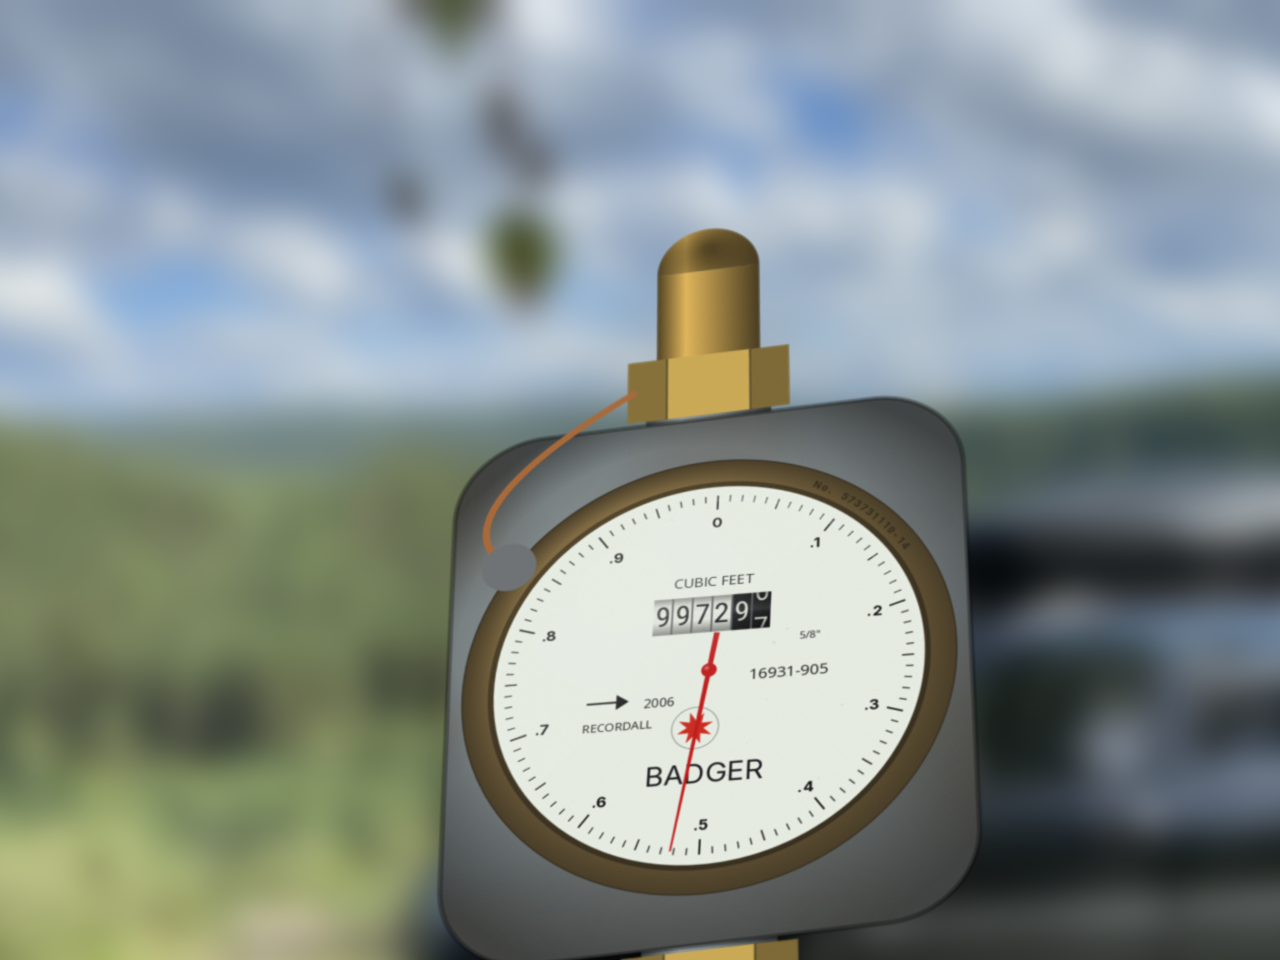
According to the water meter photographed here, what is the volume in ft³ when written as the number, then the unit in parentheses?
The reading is 997296.52 (ft³)
